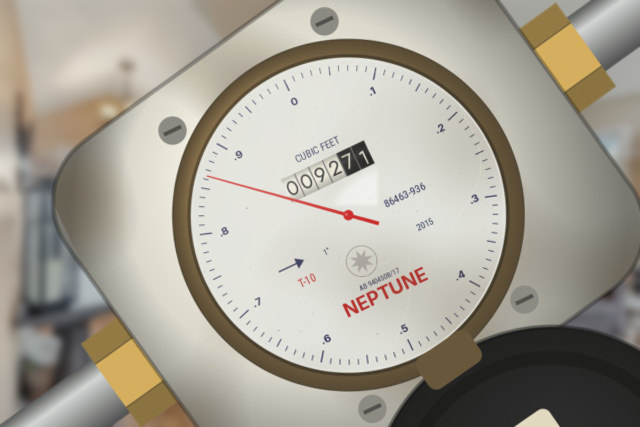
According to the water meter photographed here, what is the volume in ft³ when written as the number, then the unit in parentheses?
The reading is 9270.86 (ft³)
